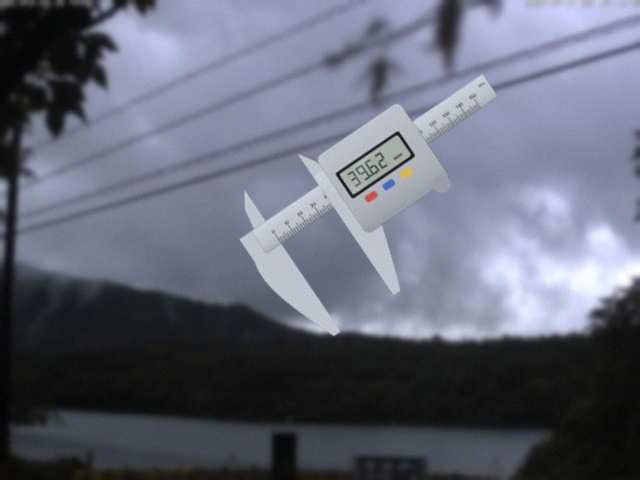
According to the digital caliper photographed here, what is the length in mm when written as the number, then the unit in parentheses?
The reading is 39.62 (mm)
